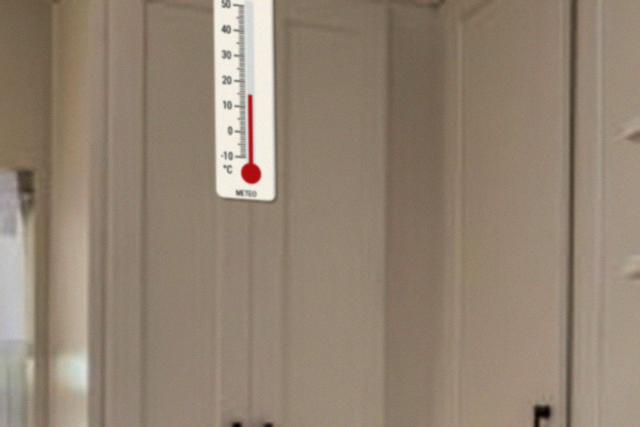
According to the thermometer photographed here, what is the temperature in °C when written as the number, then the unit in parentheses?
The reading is 15 (°C)
